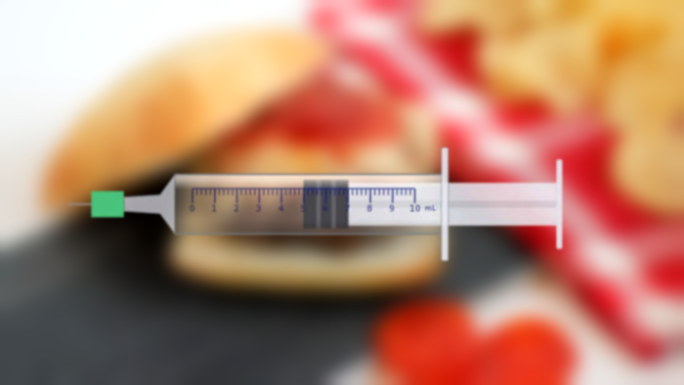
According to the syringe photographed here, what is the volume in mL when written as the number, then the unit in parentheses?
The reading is 5 (mL)
